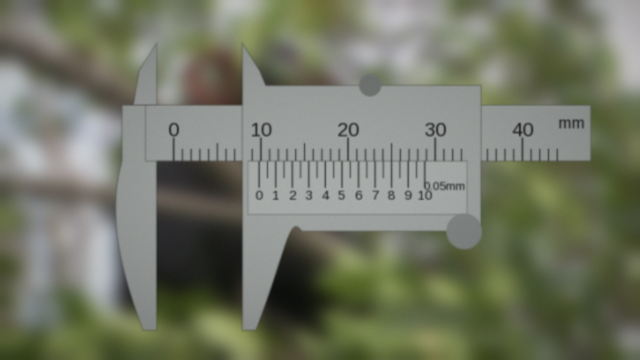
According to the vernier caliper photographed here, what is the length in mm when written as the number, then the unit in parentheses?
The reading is 9.8 (mm)
